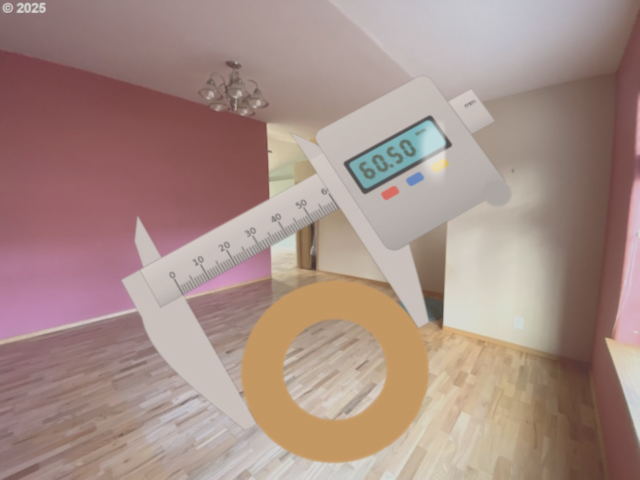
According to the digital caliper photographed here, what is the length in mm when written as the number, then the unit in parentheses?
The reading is 60.50 (mm)
